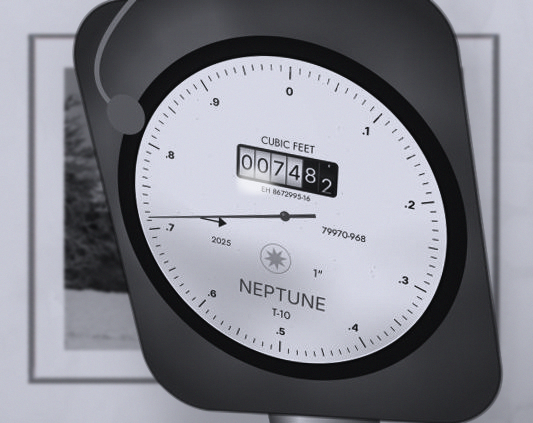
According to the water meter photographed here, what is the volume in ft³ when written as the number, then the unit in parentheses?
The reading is 7481.71 (ft³)
